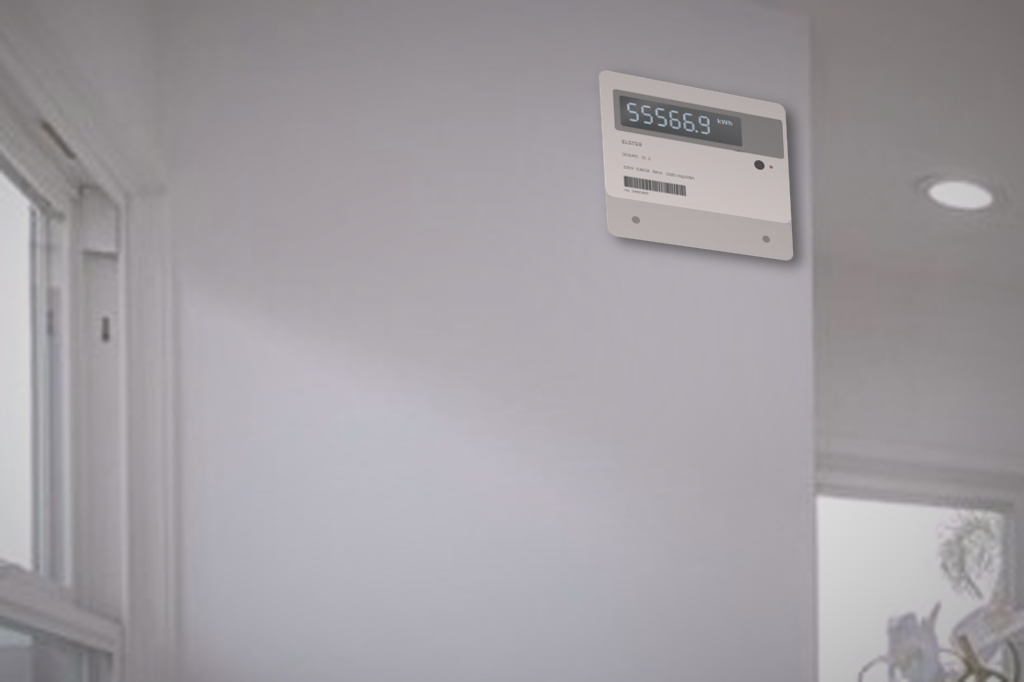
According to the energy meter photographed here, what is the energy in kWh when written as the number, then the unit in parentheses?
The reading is 55566.9 (kWh)
